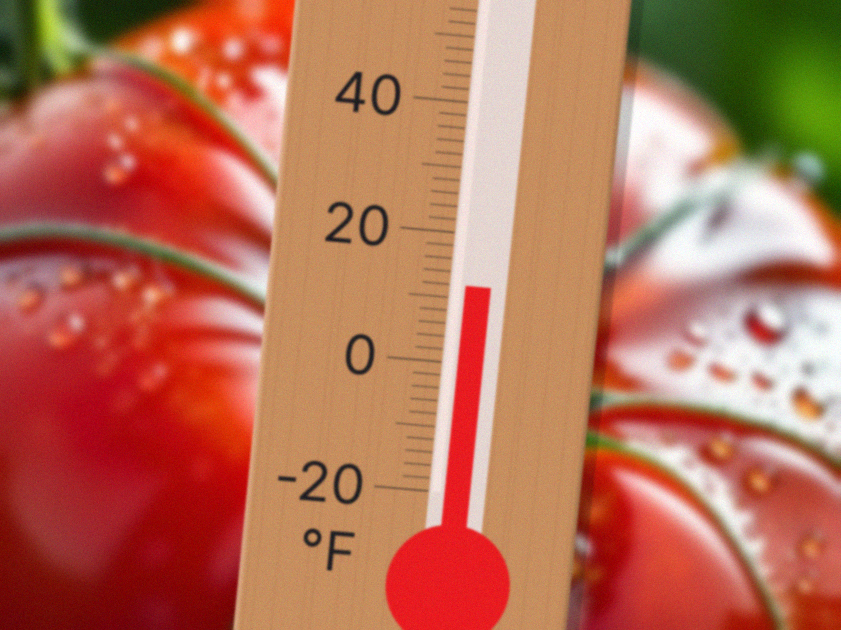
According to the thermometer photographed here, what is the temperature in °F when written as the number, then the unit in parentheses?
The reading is 12 (°F)
